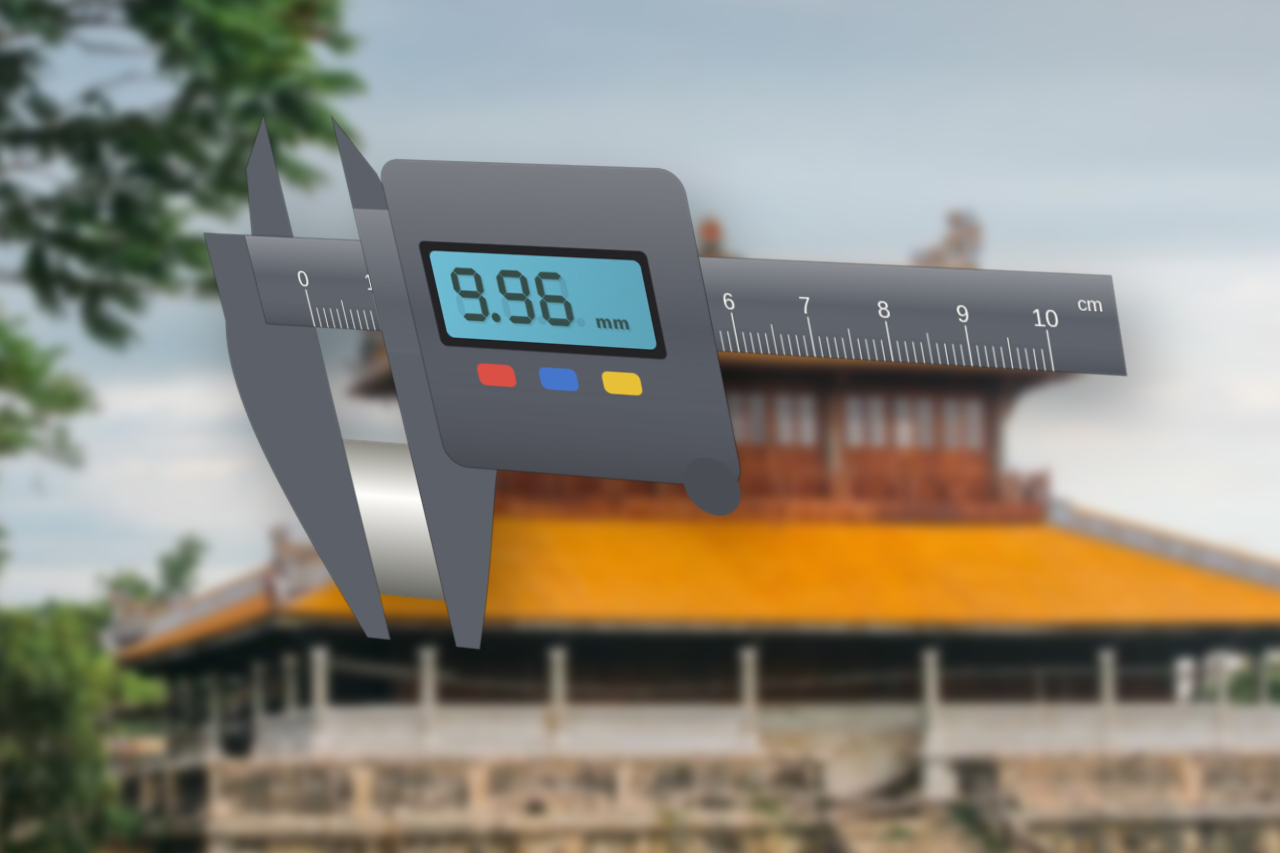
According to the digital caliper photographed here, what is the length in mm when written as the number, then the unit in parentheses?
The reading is 9.96 (mm)
